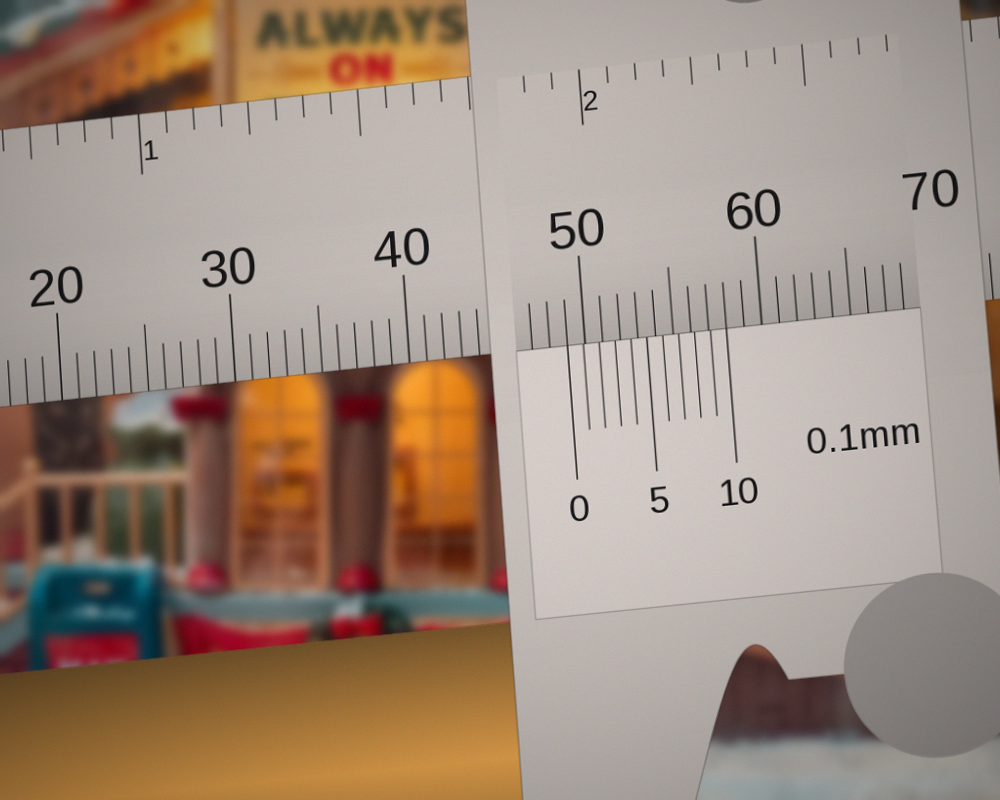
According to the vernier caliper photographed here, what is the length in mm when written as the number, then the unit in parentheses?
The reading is 49.0 (mm)
